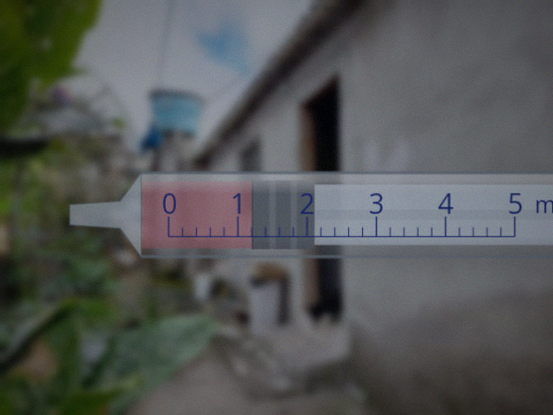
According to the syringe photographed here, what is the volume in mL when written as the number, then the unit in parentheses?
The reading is 1.2 (mL)
